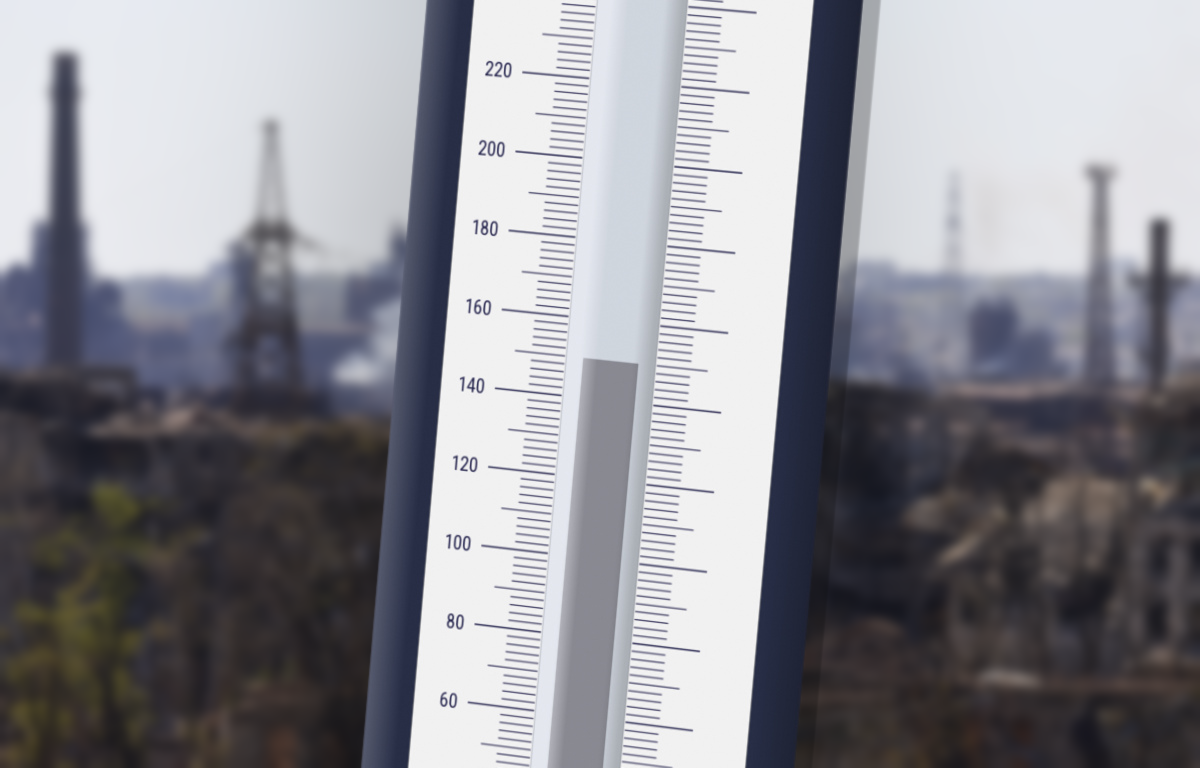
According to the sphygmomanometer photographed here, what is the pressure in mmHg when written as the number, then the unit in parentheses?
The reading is 150 (mmHg)
